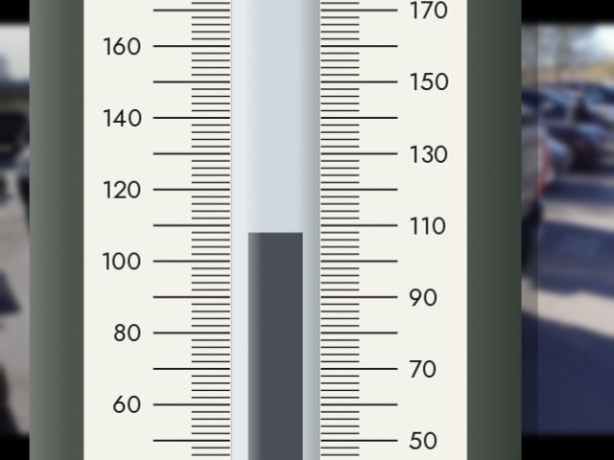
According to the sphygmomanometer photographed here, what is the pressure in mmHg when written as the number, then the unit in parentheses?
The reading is 108 (mmHg)
